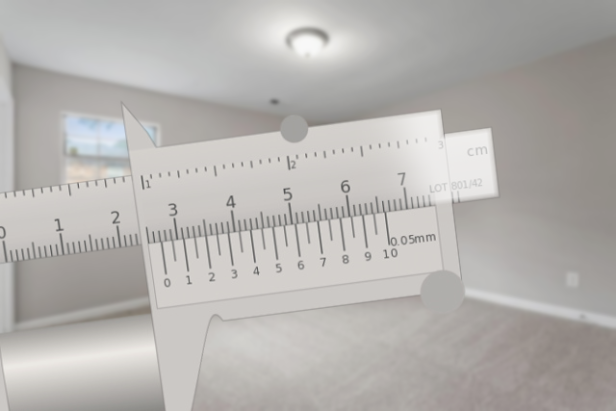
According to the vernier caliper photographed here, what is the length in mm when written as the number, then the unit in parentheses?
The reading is 27.2 (mm)
